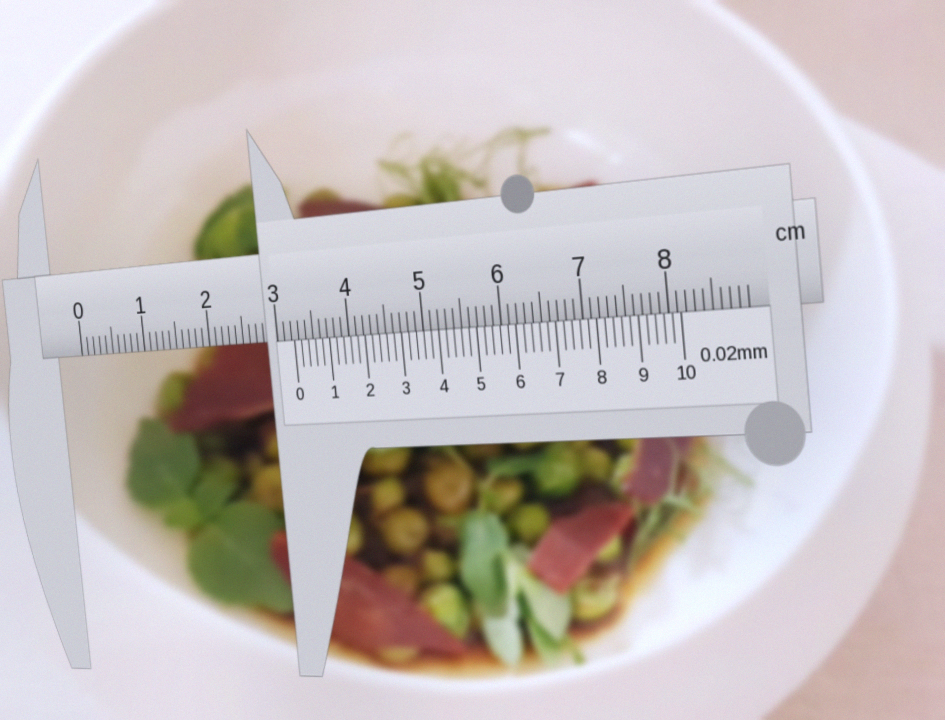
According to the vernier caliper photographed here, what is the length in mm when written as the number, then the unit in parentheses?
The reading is 32.4 (mm)
